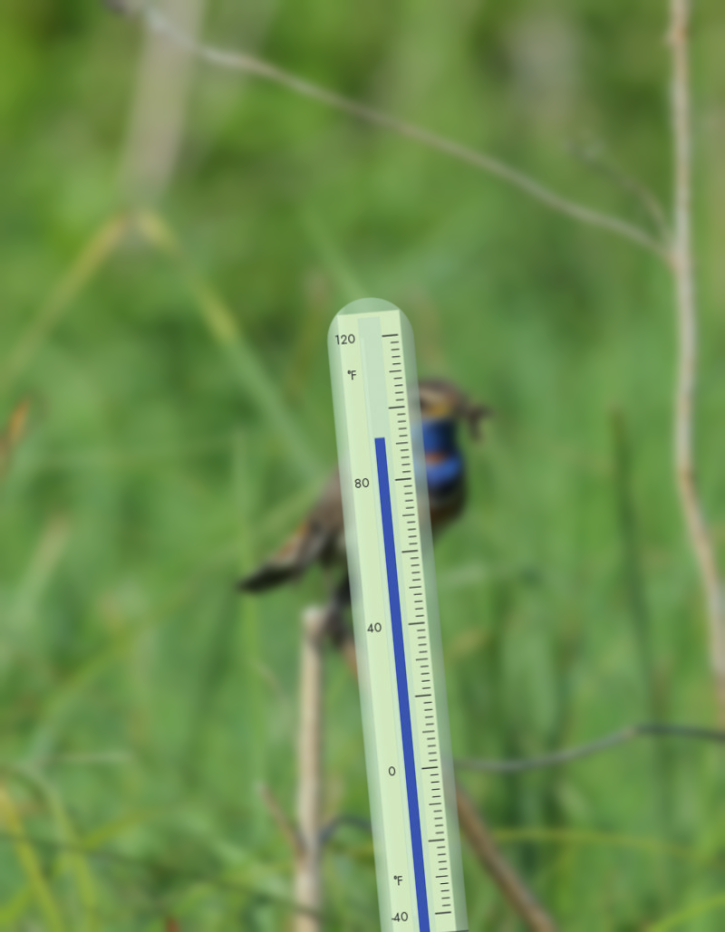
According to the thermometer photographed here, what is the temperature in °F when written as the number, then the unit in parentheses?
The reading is 92 (°F)
